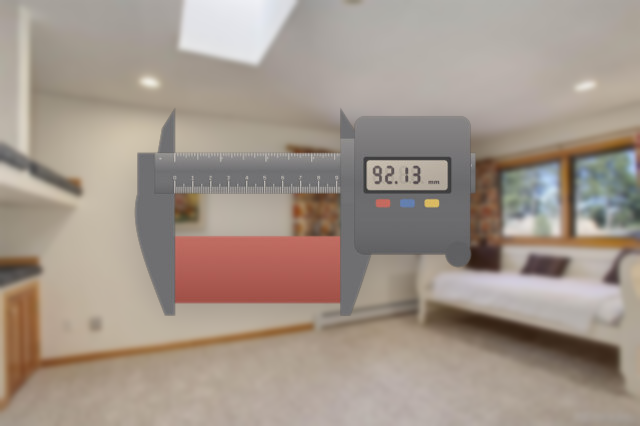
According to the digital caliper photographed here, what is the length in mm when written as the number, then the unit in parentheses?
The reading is 92.13 (mm)
